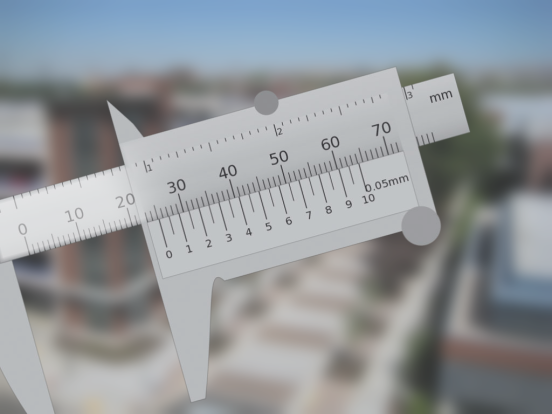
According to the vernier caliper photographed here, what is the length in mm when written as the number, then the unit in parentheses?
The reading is 25.2 (mm)
